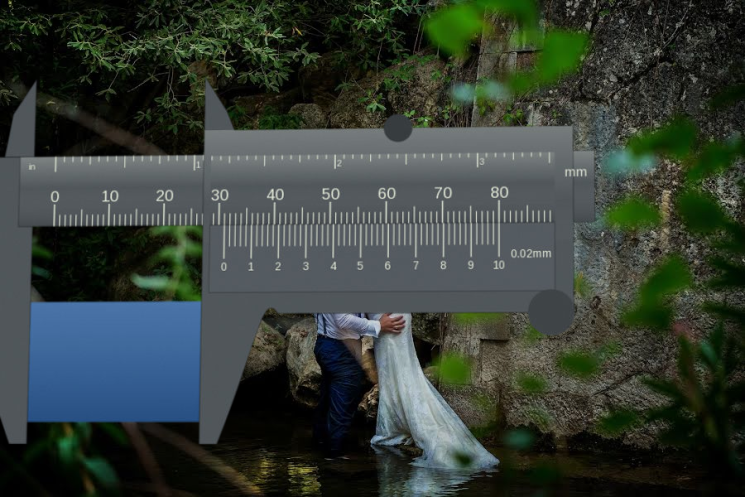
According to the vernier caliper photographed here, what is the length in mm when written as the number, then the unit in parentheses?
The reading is 31.0 (mm)
